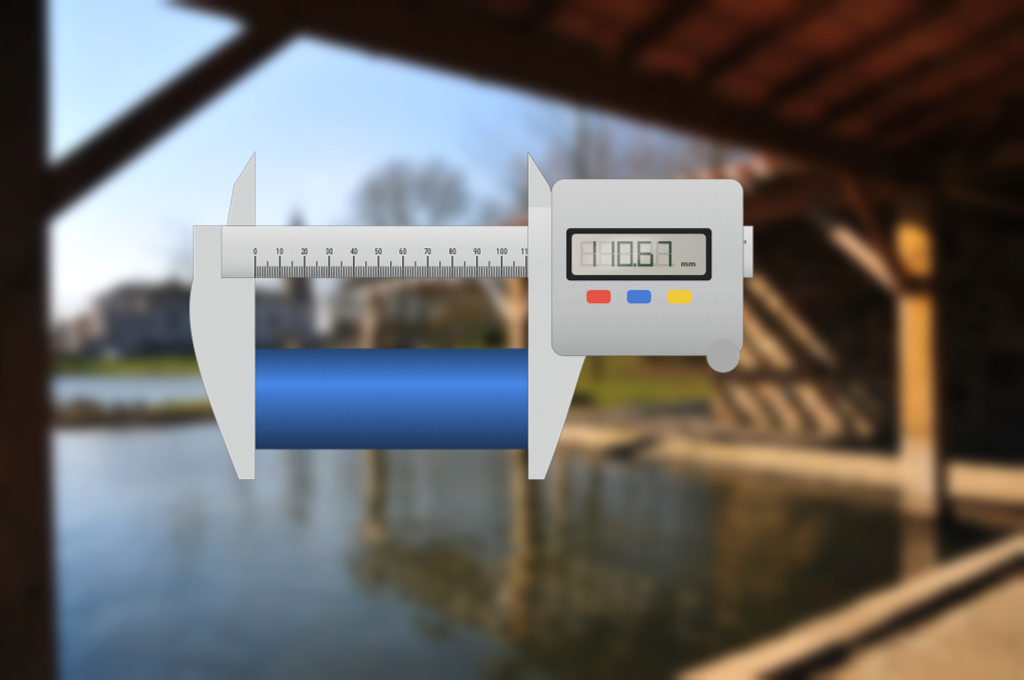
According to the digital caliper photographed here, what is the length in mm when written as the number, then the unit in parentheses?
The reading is 110.67 (mm)
